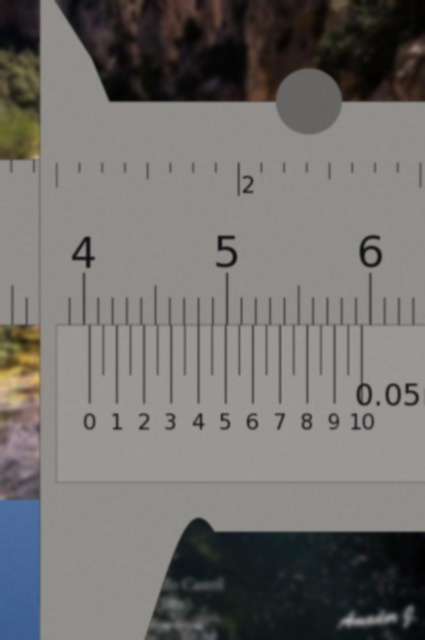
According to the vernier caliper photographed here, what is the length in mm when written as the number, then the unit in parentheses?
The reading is 40.4 (mm)
